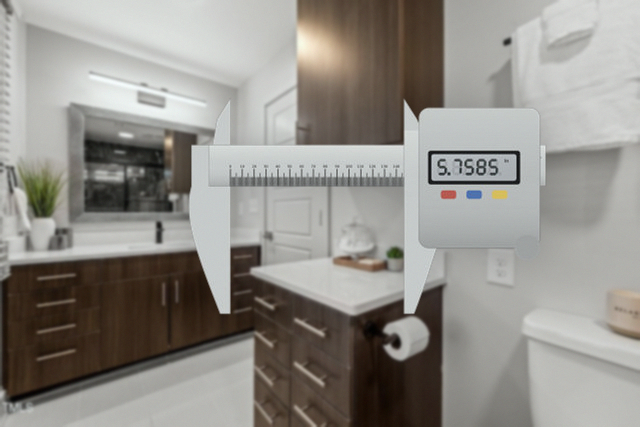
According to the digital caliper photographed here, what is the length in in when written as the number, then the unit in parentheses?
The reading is 5.7585 (in)
